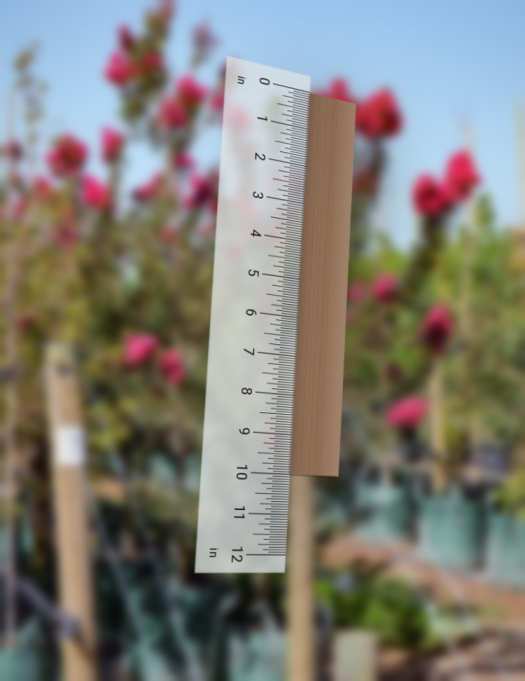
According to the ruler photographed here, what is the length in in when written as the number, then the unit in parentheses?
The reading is 10 (in)
